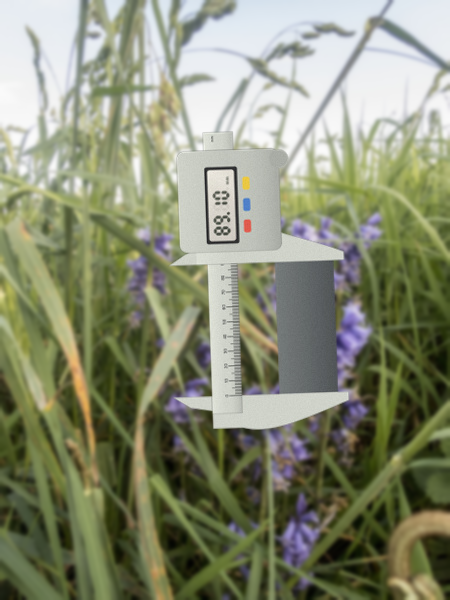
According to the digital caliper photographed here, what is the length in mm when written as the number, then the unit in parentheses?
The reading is 89.10 (mm)
